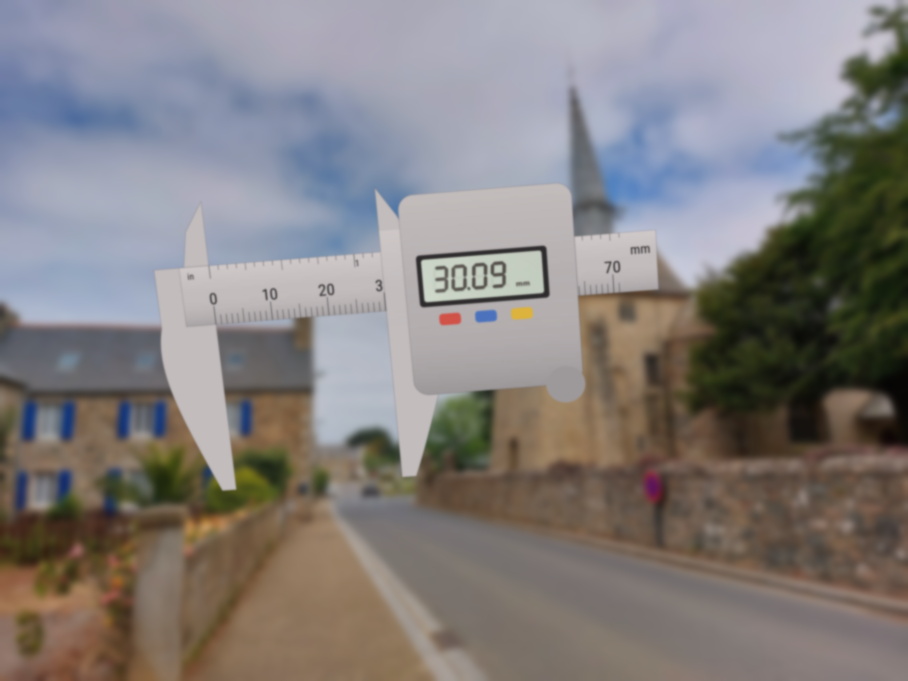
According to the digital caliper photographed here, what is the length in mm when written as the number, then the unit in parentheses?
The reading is 30.09 (mm)
